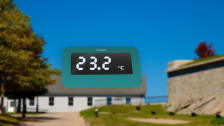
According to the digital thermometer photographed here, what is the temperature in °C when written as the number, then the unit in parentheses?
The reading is 23.2 (°C)
